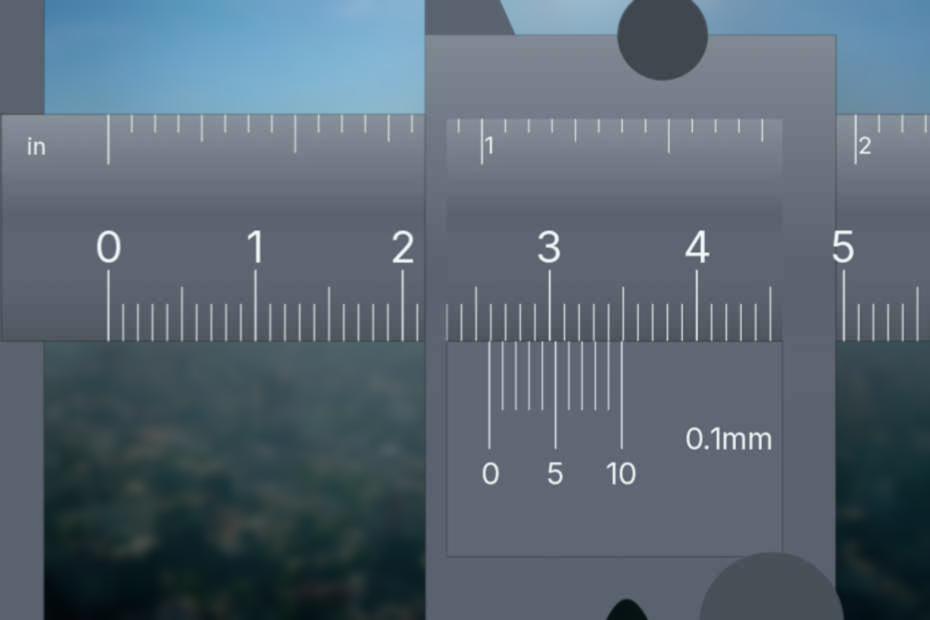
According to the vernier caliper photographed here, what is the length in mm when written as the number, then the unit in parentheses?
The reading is 25.9 (mm)
